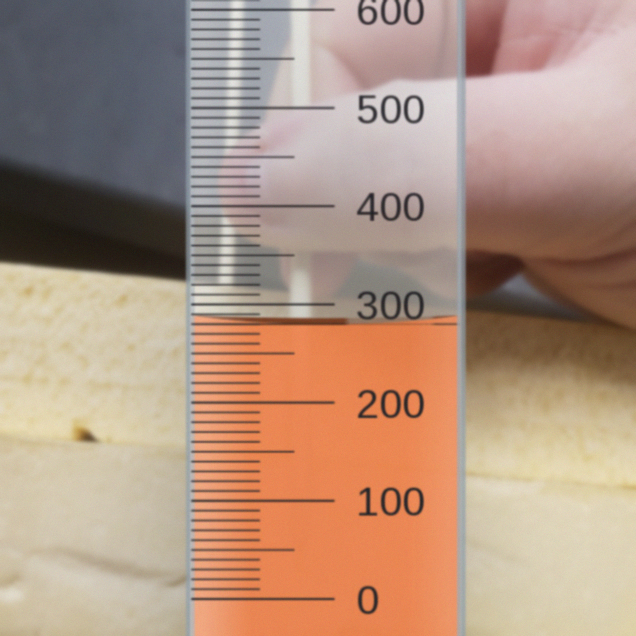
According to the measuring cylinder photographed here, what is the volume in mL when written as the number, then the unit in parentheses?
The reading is 280 (mL)
